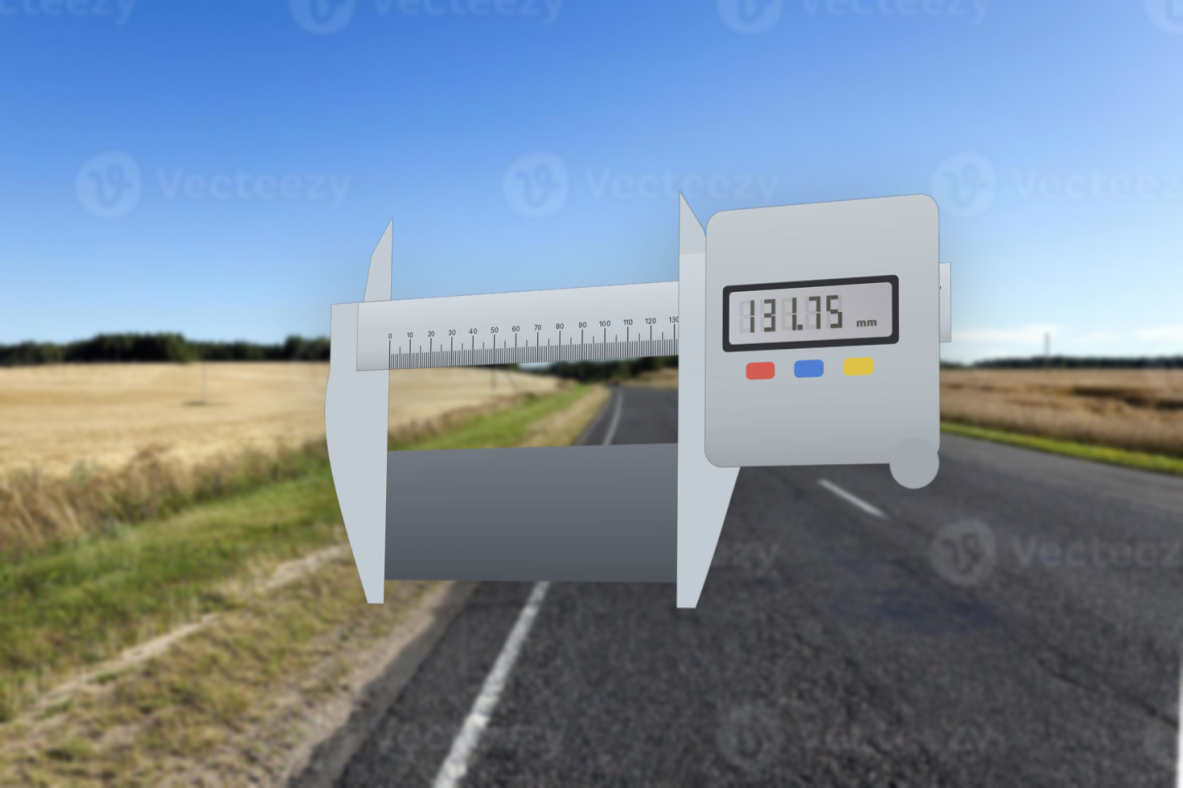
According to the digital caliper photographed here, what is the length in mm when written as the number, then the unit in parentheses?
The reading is 131.75 (mm)
